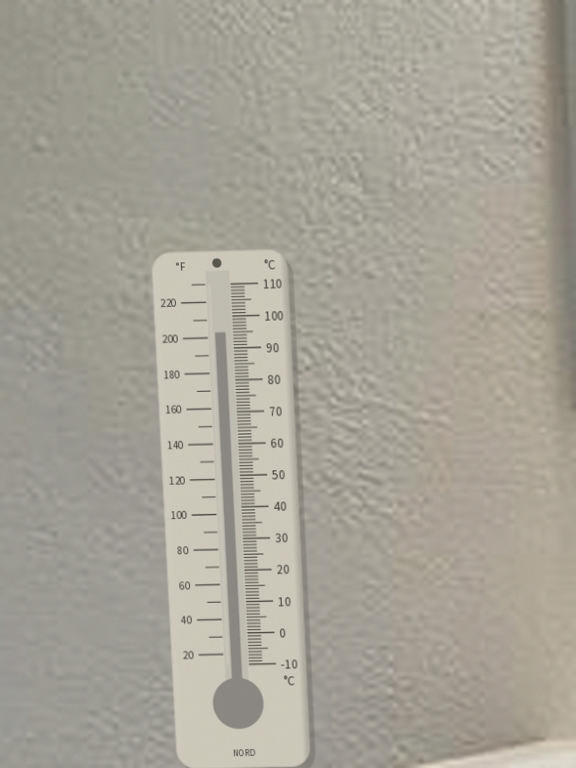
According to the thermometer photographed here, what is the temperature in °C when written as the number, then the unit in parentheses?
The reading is 95 (°C)
